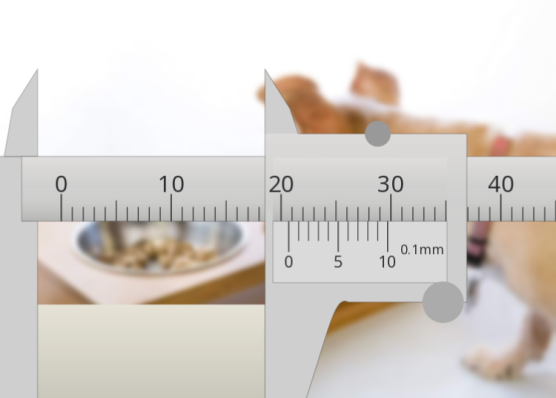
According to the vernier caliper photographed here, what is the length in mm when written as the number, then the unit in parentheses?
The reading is 20.7 (mm)
